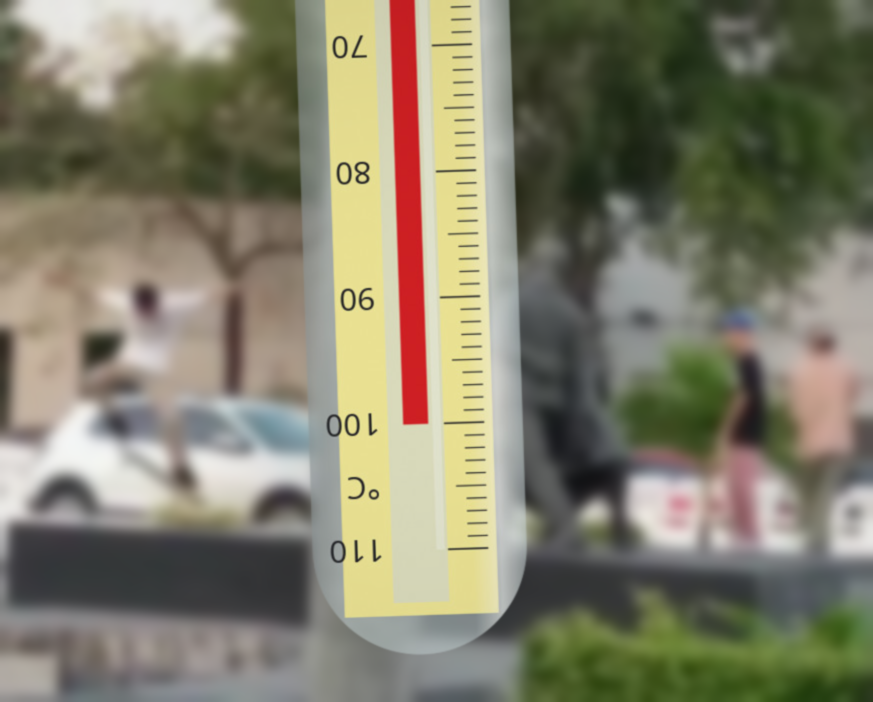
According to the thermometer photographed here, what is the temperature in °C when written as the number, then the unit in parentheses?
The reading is 100 (°C)
